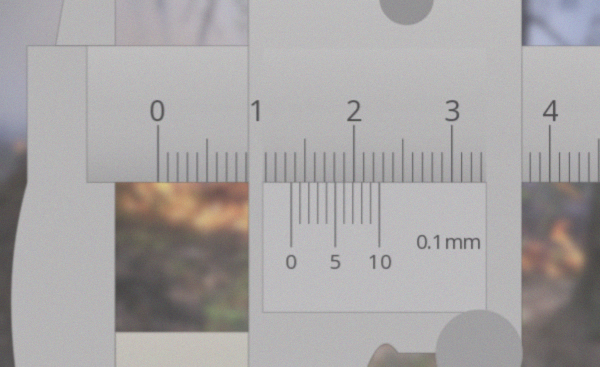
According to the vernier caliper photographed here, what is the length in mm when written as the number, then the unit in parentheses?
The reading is 13.6 (mm)
